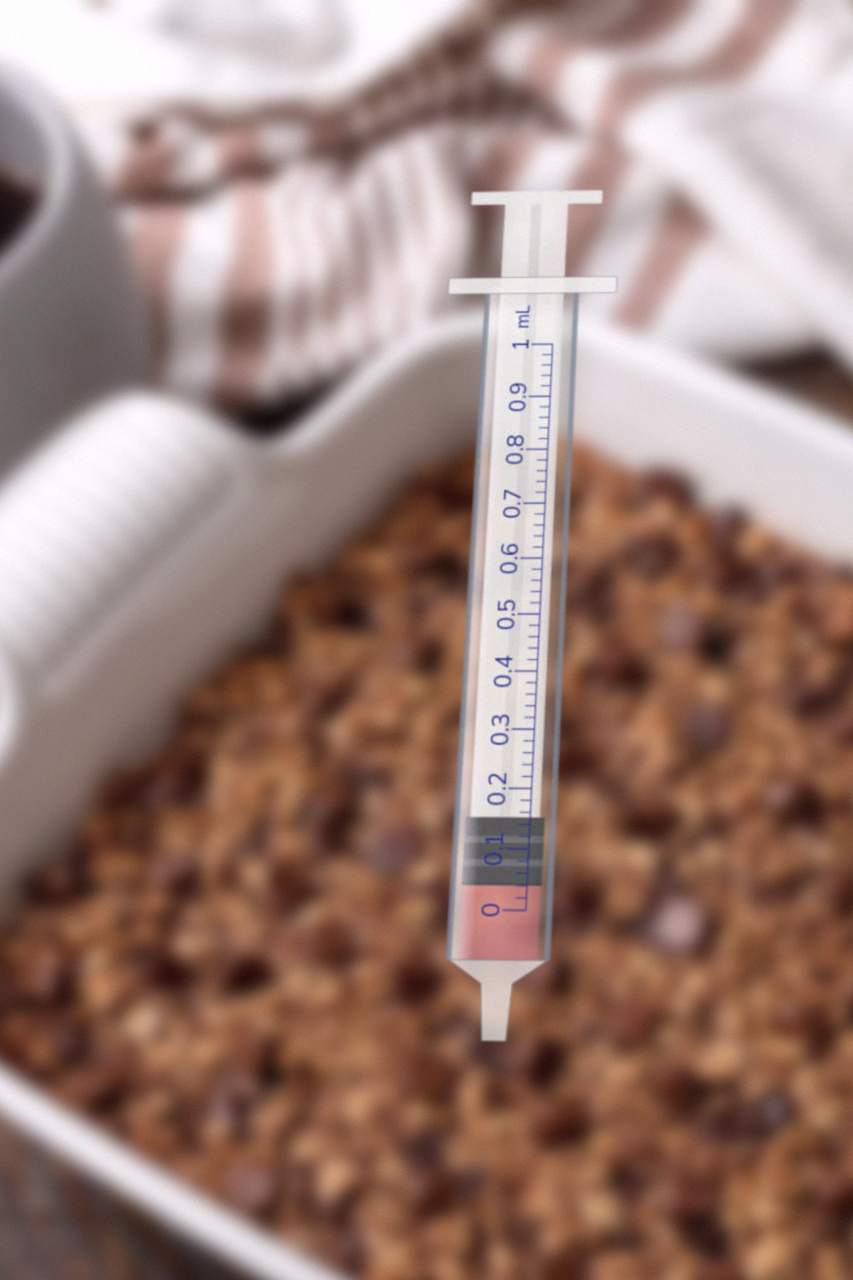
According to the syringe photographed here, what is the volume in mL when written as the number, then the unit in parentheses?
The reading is 0.04 (mL)
